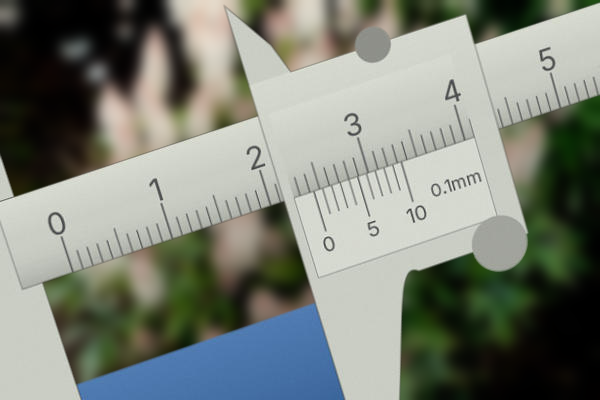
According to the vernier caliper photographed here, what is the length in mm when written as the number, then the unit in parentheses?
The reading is 24.4 (mm)
